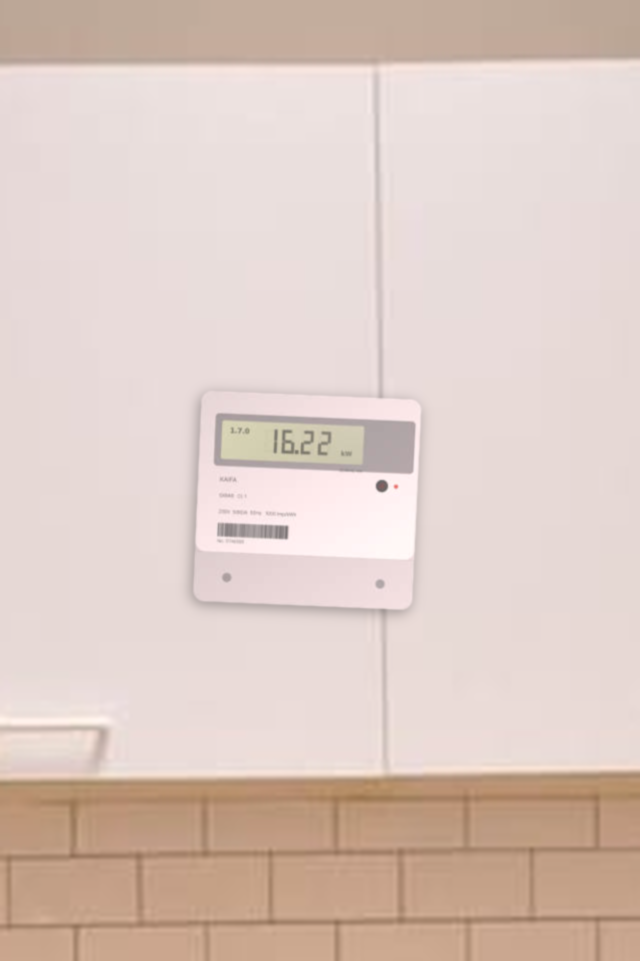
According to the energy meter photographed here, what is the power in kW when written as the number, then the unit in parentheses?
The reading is 16.22 (kW)
